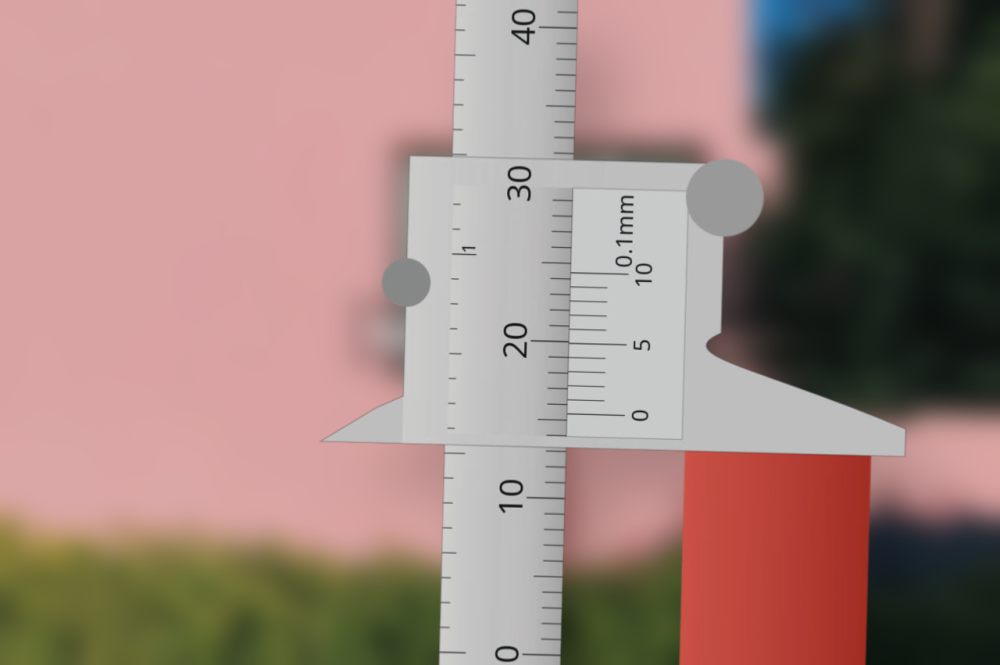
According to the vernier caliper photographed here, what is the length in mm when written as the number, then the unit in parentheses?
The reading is 15.4 (mm)
